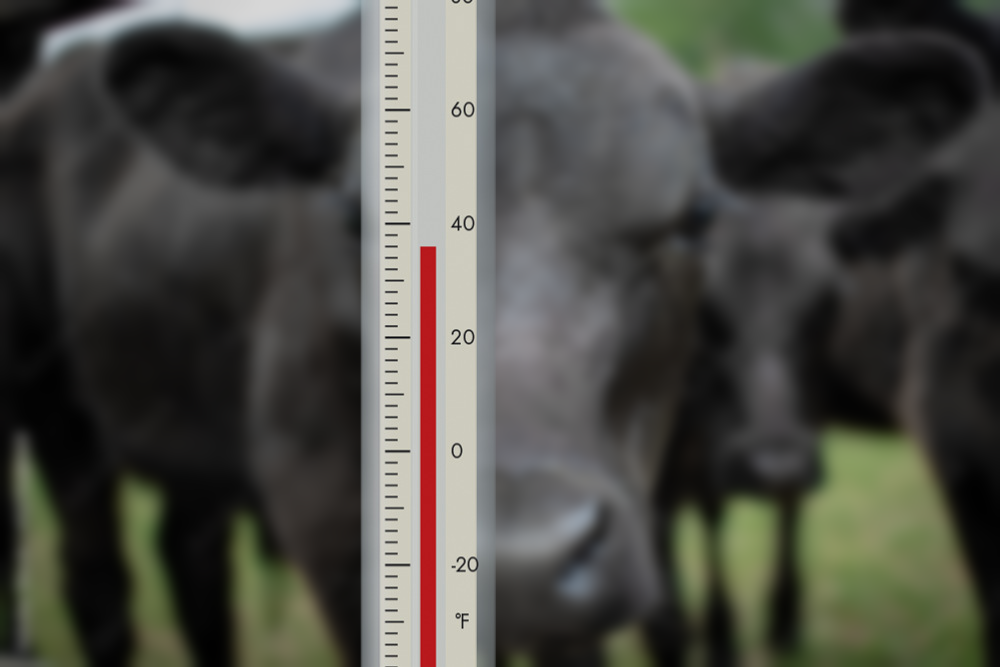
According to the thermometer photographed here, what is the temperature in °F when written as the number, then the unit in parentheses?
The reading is 36 (°F)
